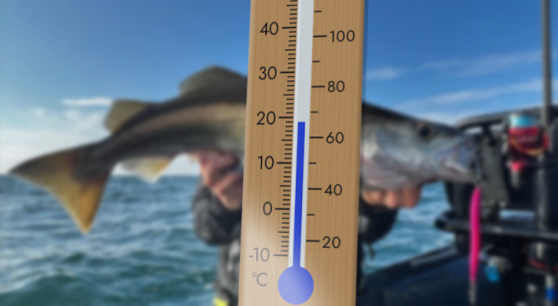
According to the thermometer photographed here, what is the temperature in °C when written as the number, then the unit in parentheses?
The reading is 19 (°C)
